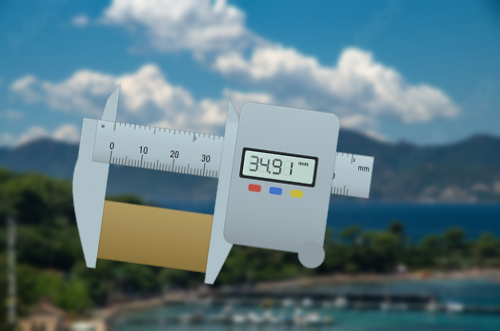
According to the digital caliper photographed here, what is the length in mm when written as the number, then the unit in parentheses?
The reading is 34.91 (mm)
